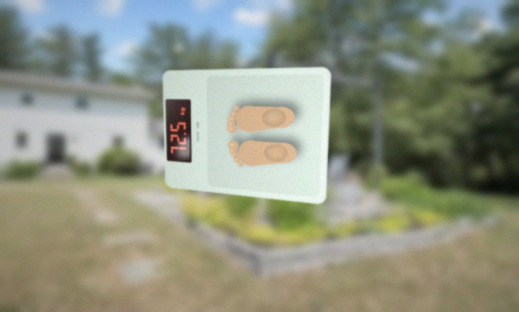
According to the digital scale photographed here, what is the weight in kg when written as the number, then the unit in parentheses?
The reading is 72.5 (kg)
